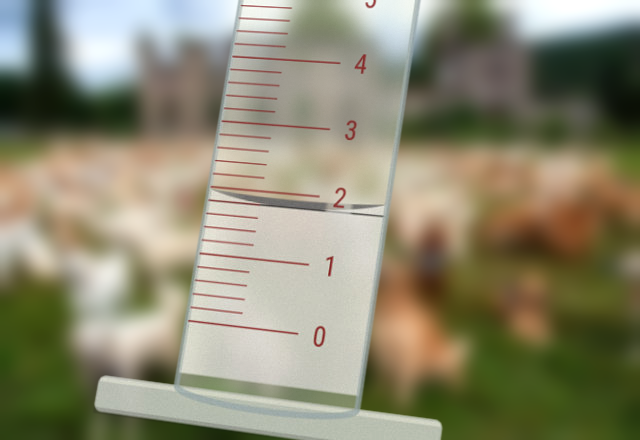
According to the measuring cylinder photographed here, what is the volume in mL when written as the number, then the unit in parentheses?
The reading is 1.8 (mL)
